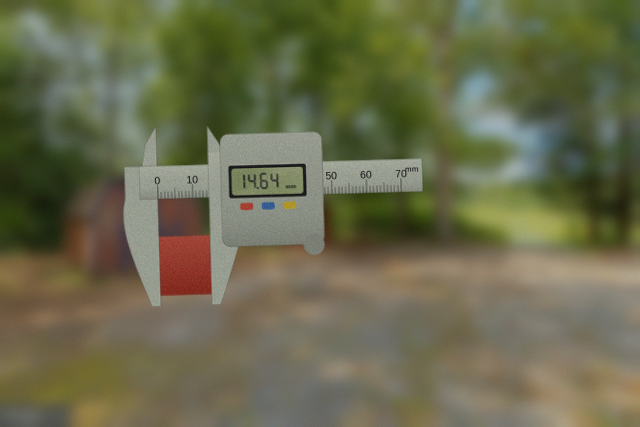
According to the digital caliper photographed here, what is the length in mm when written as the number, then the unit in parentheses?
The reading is 14.64 (mm)
